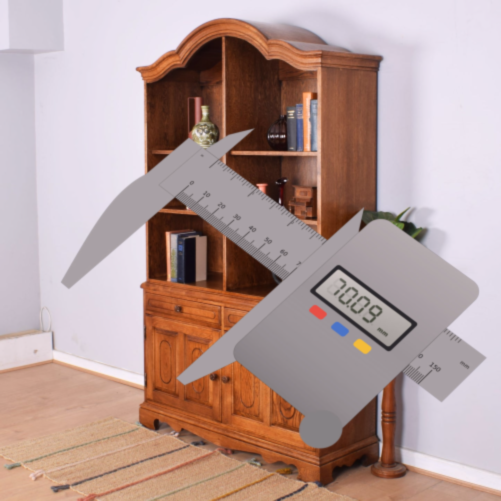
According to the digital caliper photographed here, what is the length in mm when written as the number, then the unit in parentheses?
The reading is 70.09 (mm)
